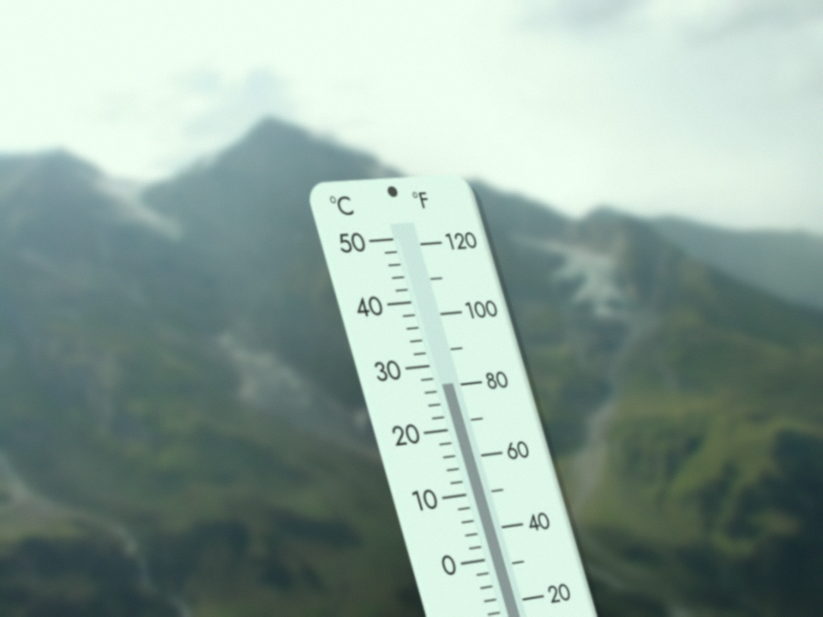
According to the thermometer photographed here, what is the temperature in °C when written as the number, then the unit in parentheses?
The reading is 27 (°C)
